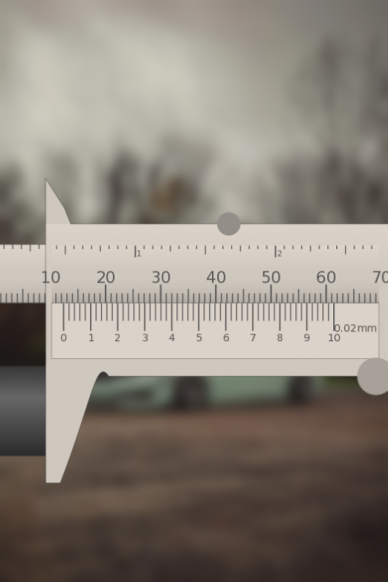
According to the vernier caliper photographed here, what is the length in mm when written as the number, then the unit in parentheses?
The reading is 12.4 (mm)
